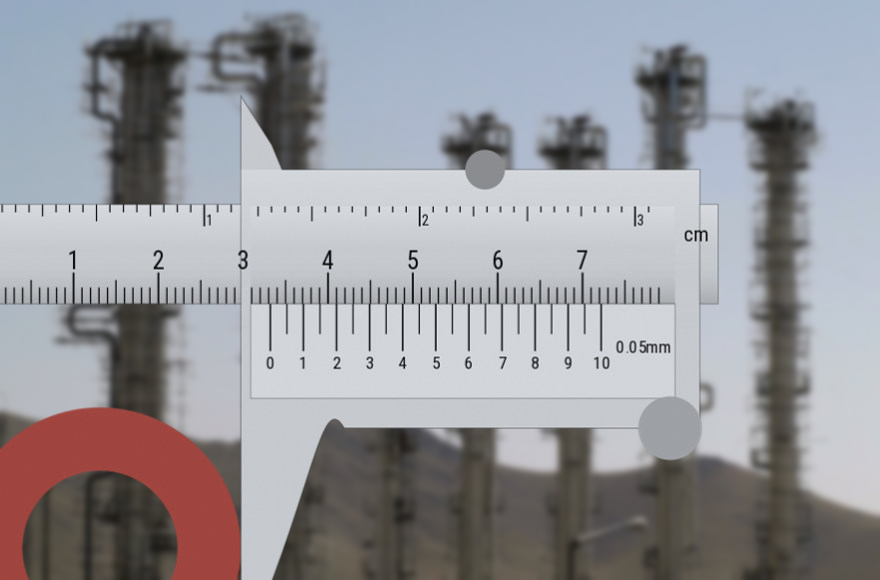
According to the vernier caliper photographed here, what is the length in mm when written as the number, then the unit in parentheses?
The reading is 33.2 (mm)
